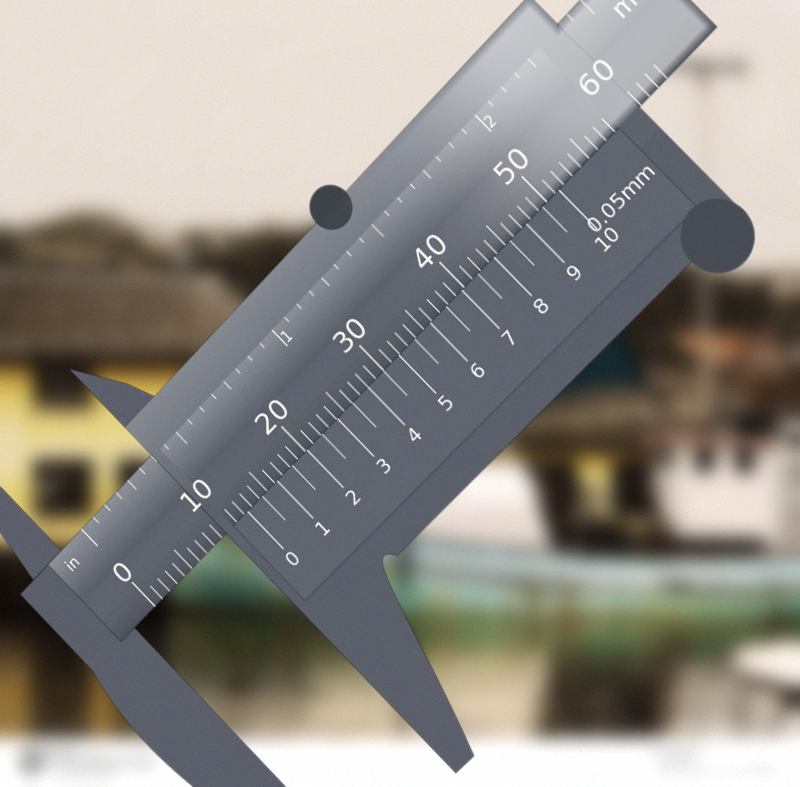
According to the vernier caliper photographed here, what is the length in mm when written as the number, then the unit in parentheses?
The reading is 12.4 (mm)
